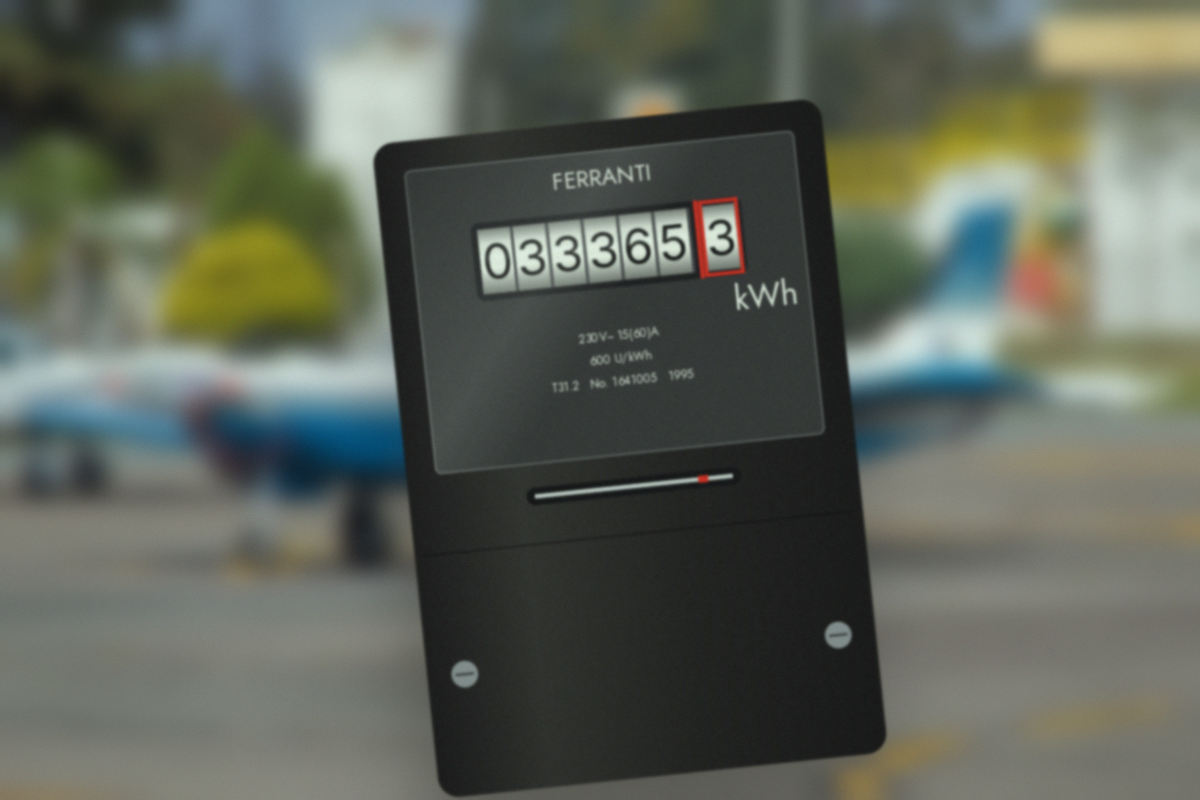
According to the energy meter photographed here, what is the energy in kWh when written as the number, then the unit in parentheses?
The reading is 33365.3 (kWh)
